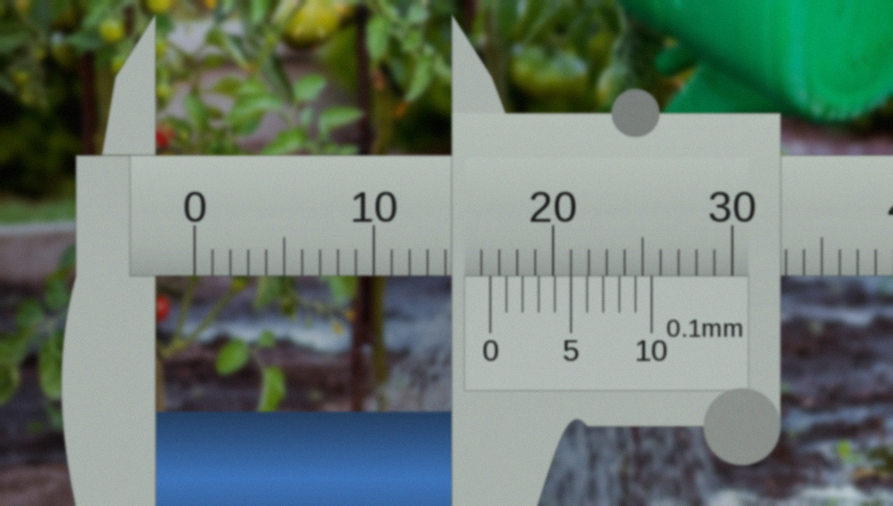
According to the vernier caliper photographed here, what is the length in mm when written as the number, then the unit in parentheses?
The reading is 16.5 (mm)
